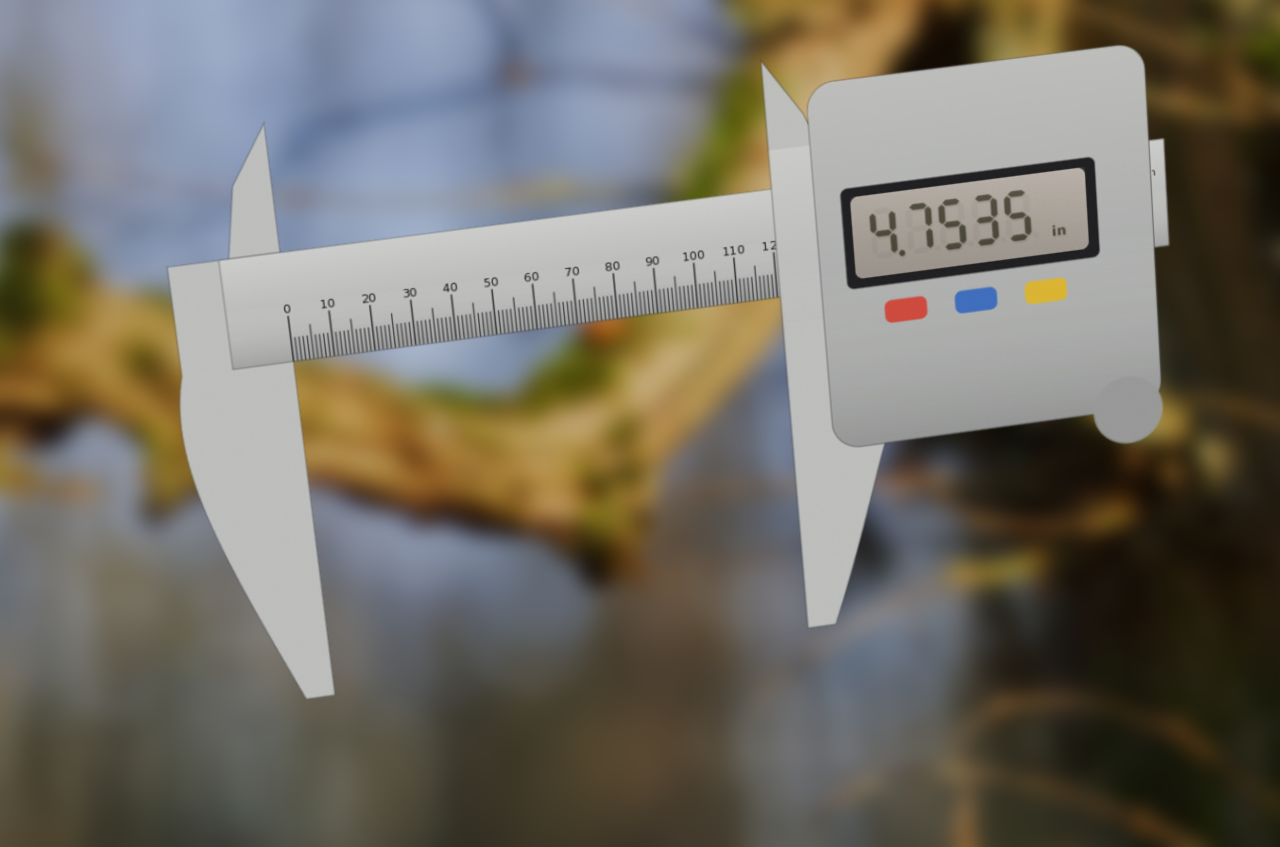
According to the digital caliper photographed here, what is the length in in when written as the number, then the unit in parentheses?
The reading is 4.7535 (in)
